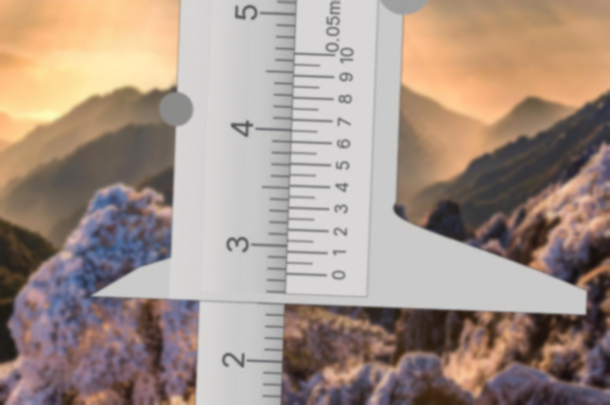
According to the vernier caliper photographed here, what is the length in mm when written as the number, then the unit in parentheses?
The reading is 27.6 (mm)
